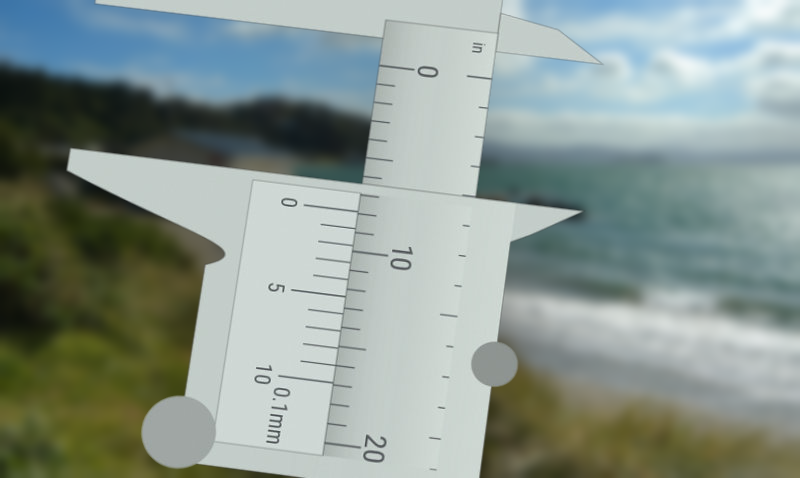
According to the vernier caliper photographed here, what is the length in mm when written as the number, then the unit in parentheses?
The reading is 7.9 (mm)
